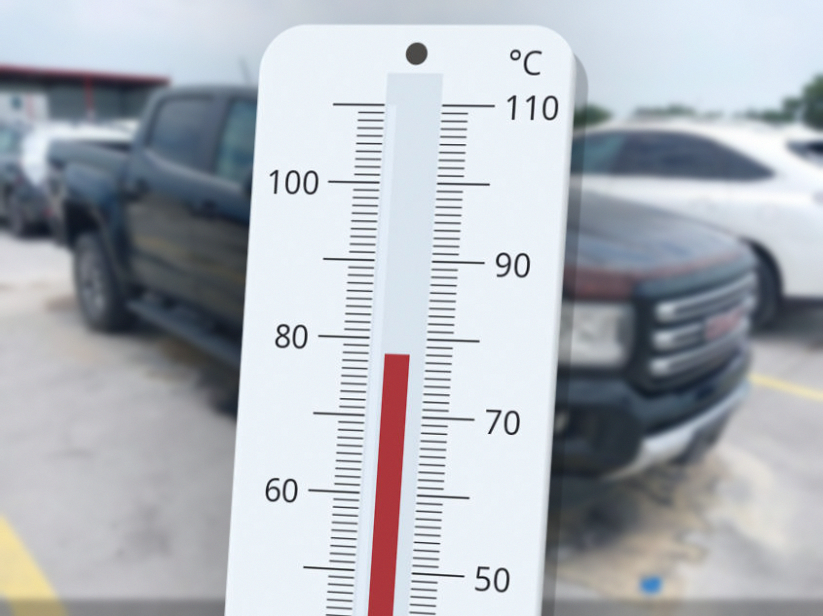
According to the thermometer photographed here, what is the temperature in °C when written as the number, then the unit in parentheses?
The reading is 78 (°C)
